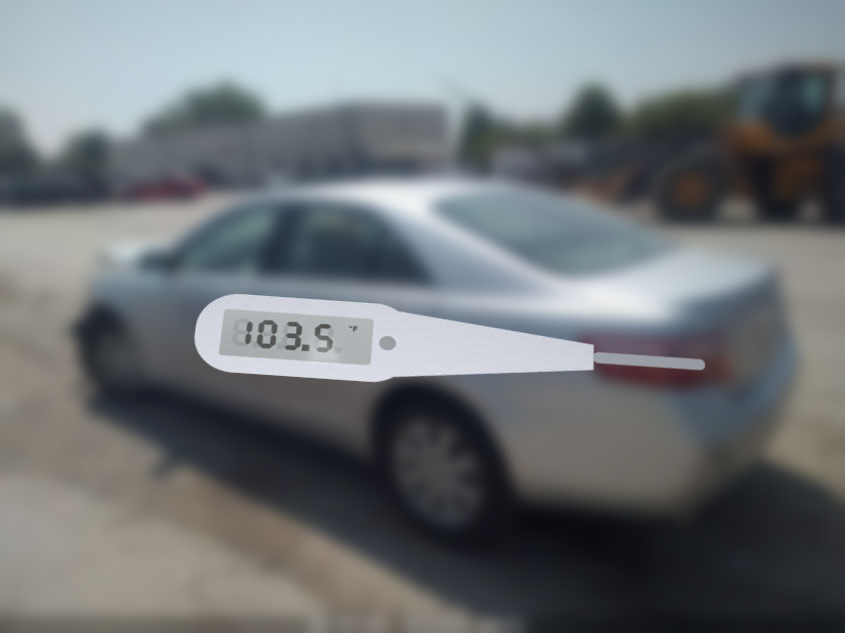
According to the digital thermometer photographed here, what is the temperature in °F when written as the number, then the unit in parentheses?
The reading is 103.5 (°F)
